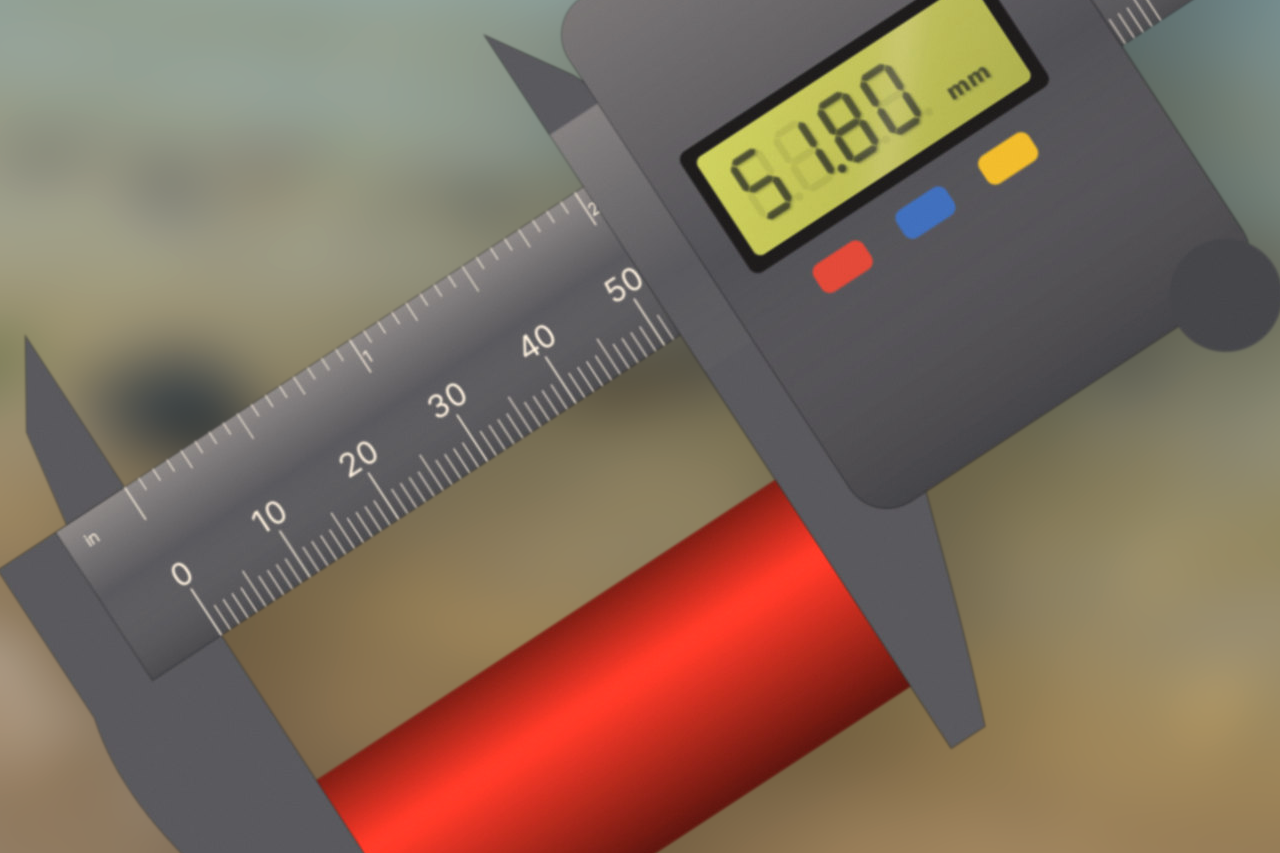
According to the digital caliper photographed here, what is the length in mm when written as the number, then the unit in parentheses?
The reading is 51.80 (mm)
